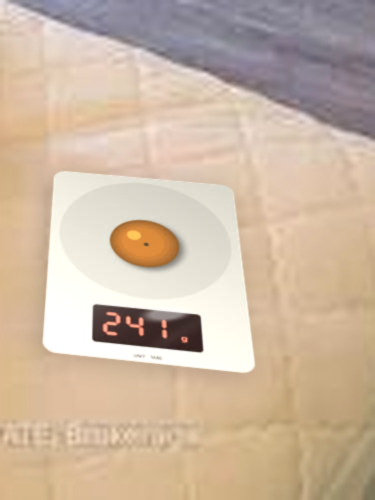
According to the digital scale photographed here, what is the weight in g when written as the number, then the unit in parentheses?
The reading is 241 (g)
